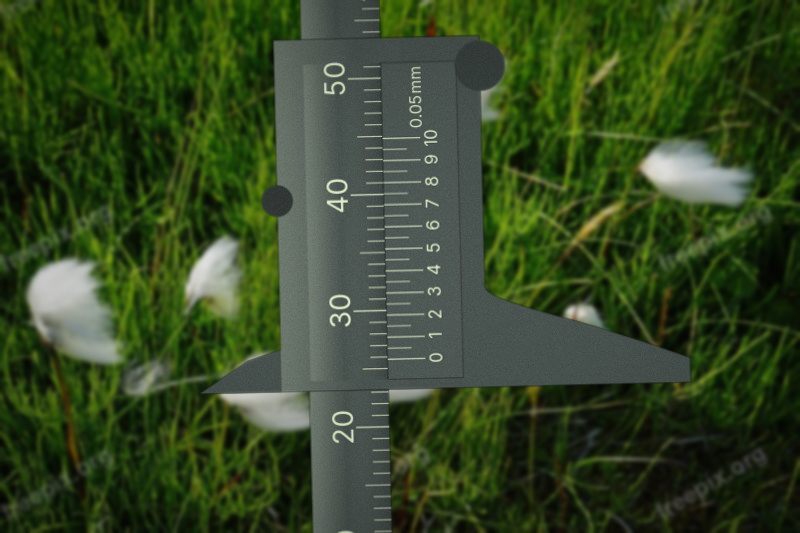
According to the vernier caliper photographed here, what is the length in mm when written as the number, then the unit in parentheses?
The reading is 25.8 (mm)
